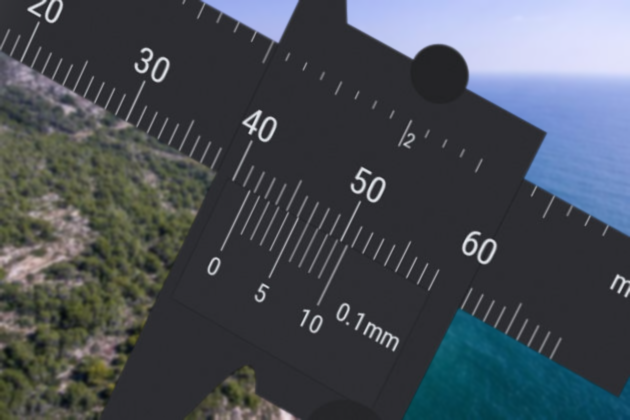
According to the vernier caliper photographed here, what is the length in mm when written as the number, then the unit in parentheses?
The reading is 41.6 (mm)
